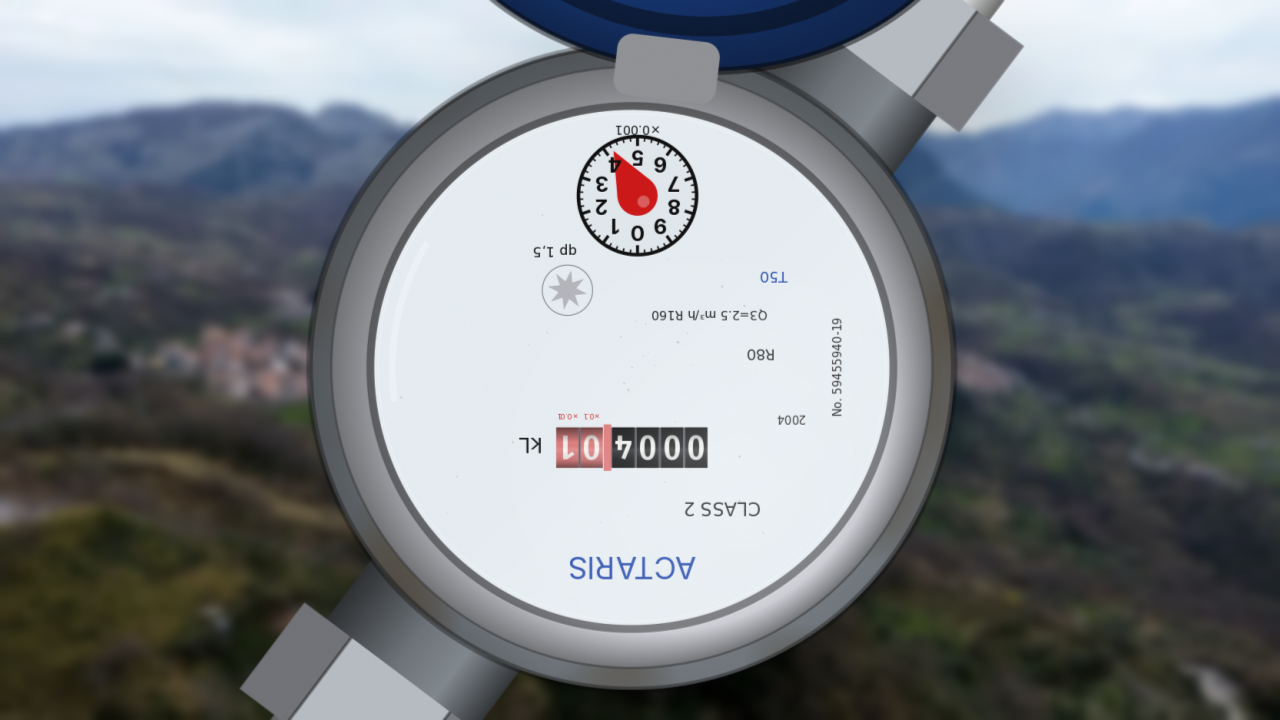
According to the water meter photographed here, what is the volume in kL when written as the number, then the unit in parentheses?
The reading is 4.014 (kL)
